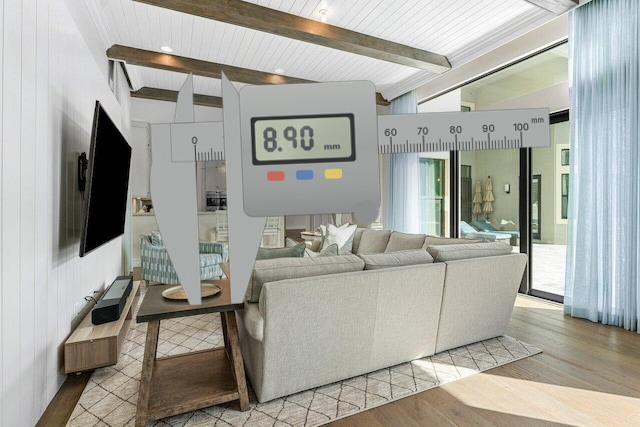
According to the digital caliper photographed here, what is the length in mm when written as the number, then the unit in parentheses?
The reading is 8.90 (mm)
